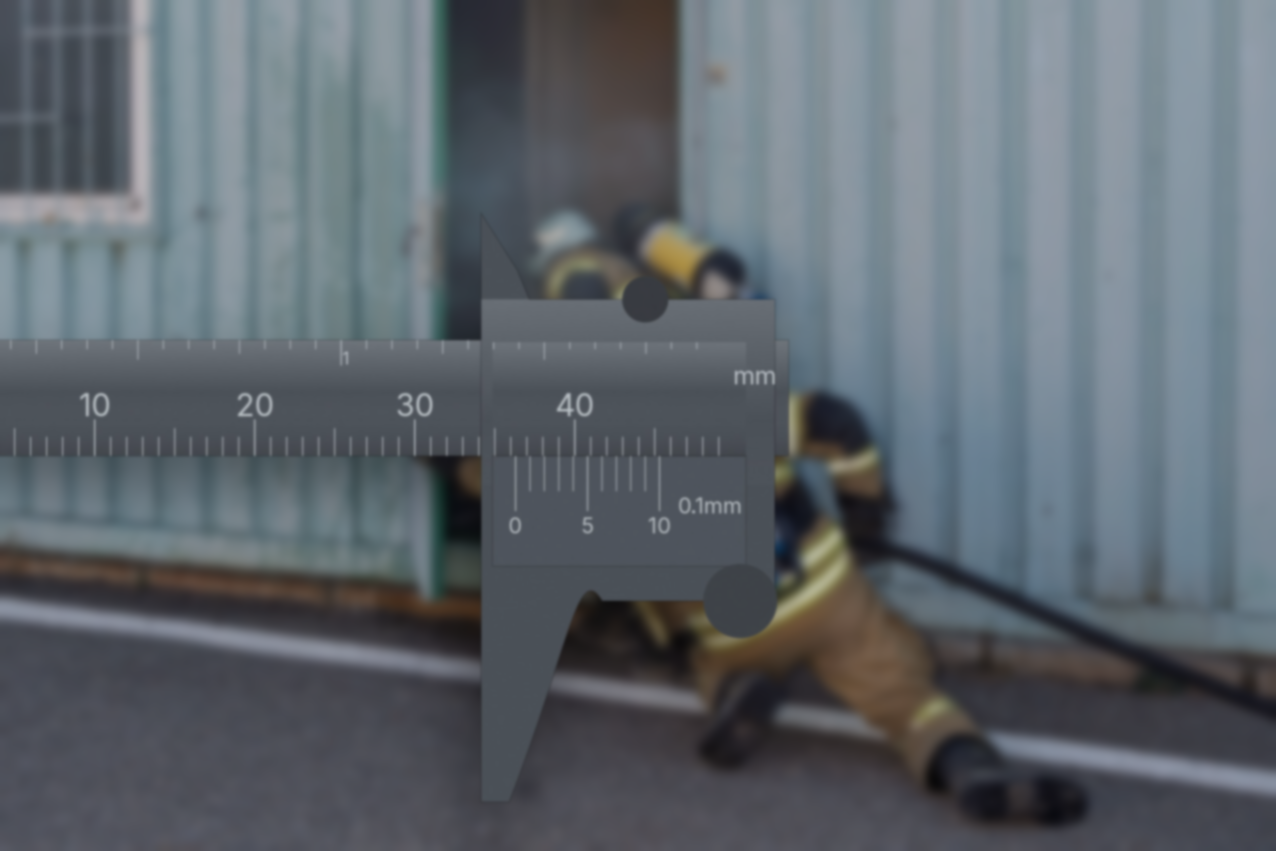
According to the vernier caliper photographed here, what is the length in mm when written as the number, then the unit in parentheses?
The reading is 36.3 (mm)
